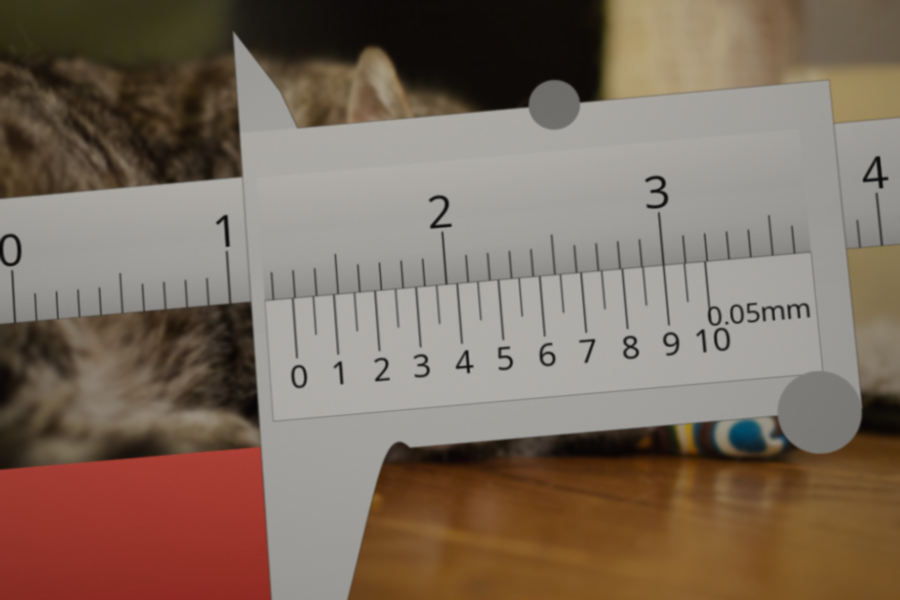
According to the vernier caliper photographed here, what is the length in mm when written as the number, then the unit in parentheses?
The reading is 12.9 (mm)
